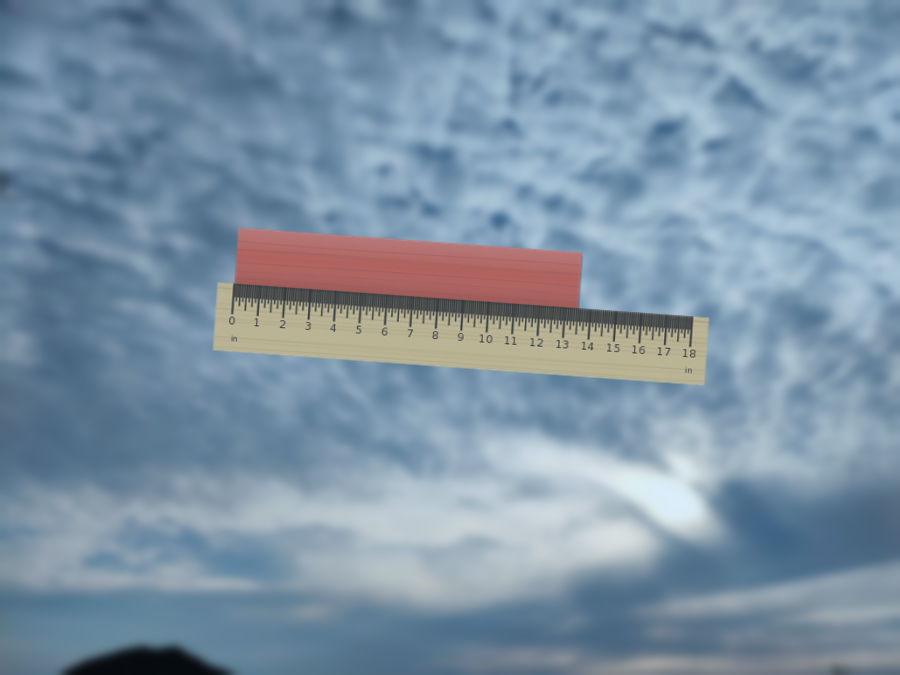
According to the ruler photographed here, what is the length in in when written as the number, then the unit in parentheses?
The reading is 13.5 (in)
